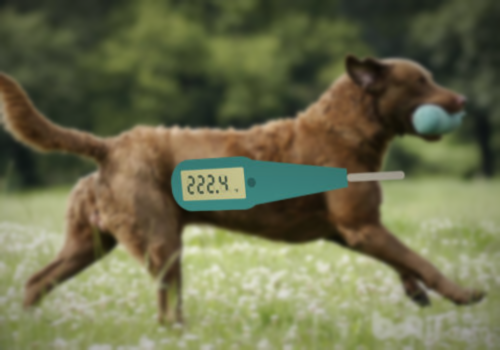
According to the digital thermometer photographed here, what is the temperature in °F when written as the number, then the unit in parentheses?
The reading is 222.4 (°F)
